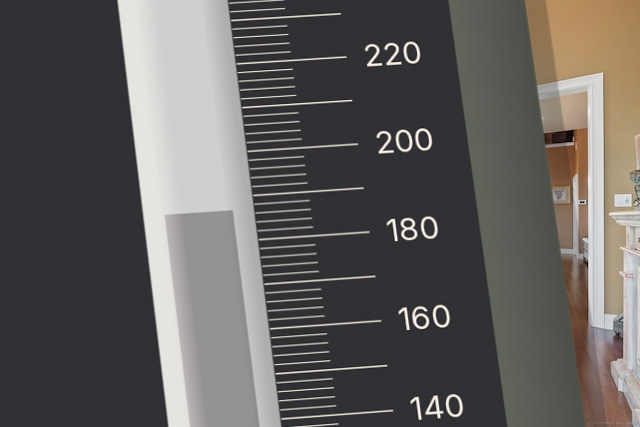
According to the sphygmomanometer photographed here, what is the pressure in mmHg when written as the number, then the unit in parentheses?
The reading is 187 (mmHg)
